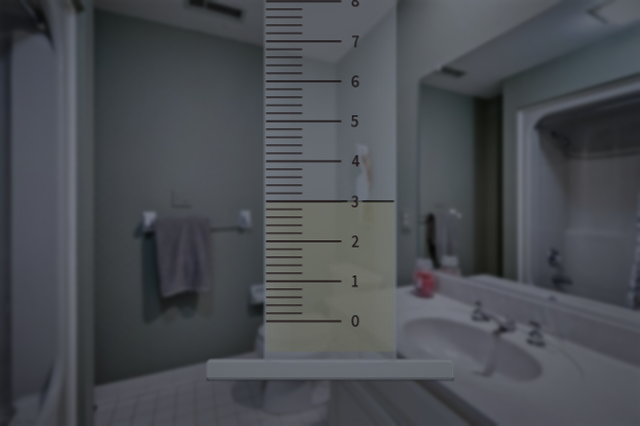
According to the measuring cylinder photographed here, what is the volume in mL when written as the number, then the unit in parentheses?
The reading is 3 (mL)
